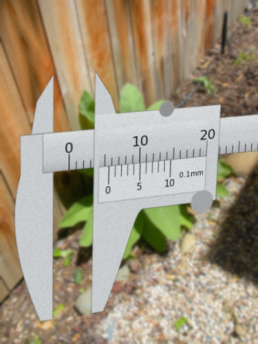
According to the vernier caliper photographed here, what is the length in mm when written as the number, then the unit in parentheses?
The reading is 5.6 (mm)
